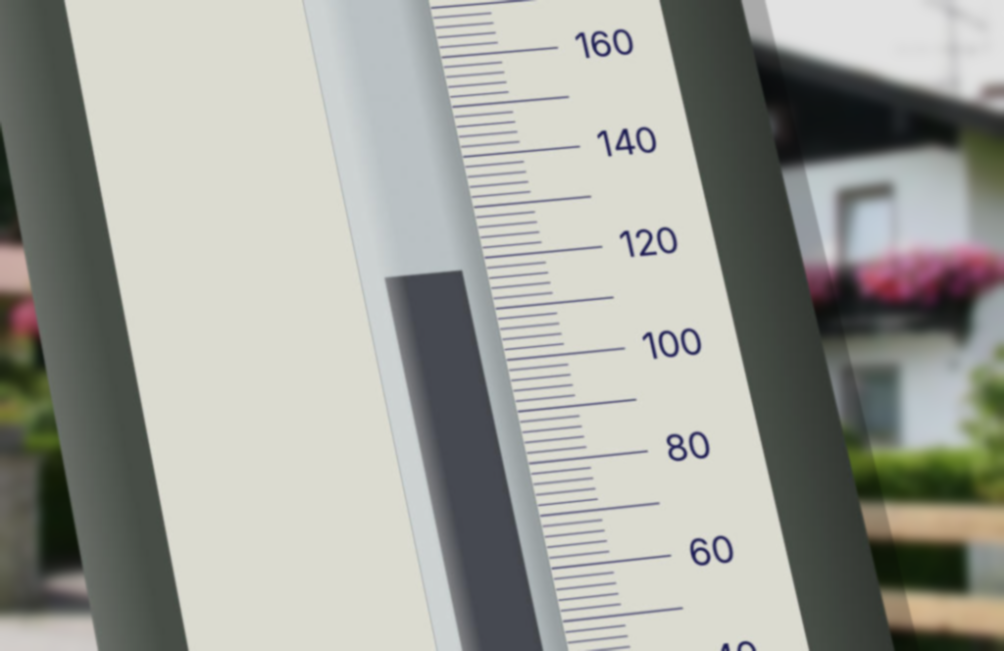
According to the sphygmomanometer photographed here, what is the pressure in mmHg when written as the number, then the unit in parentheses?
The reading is 118 (mmHg)
